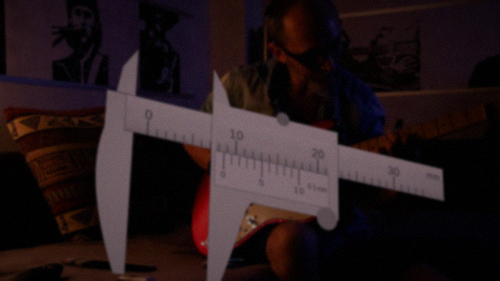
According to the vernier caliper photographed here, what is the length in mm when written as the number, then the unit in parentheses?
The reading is 8.6 (mm)
